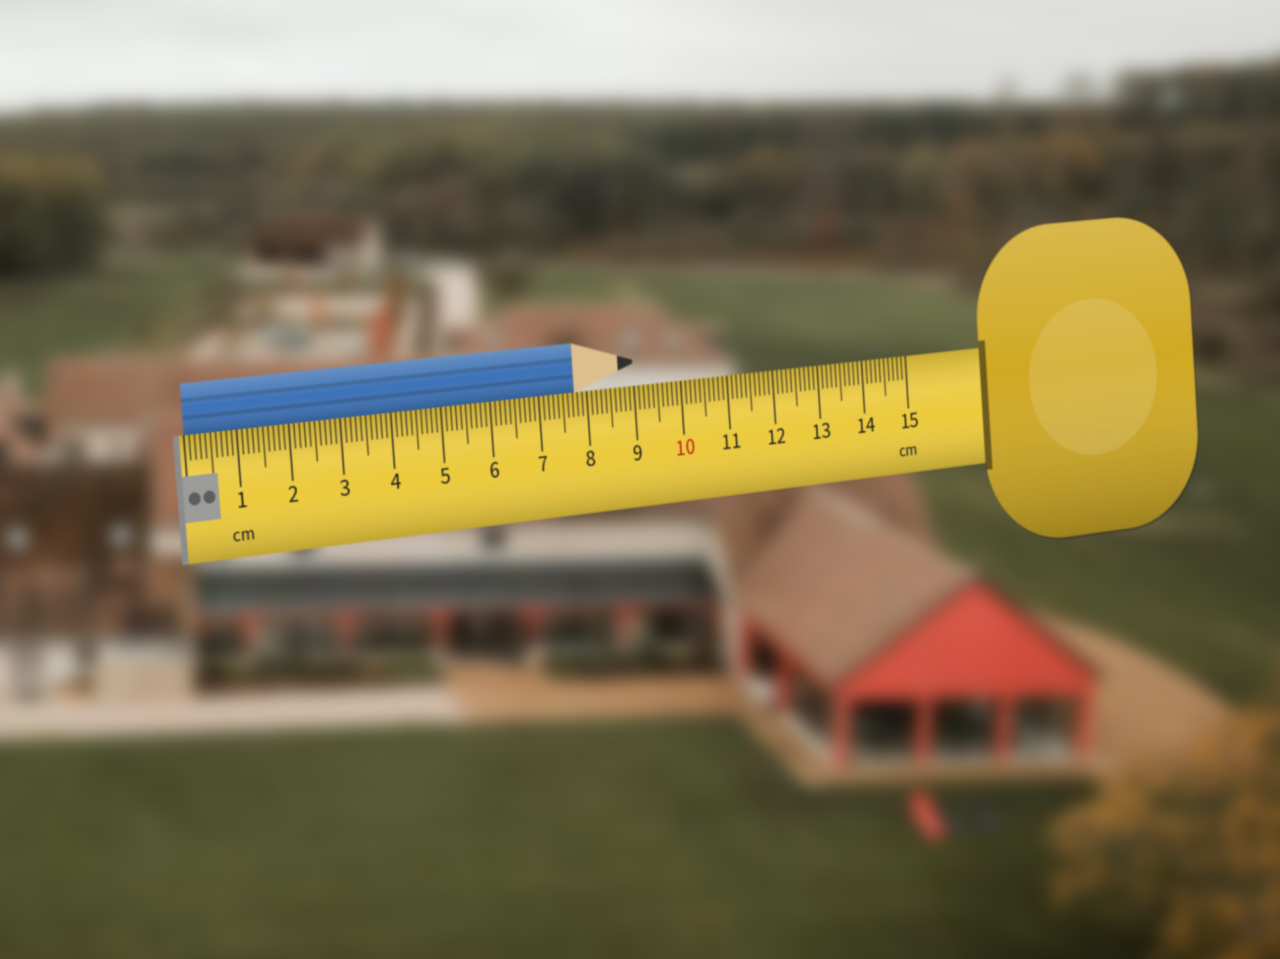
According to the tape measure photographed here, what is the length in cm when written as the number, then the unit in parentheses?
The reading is 9 (cm)
